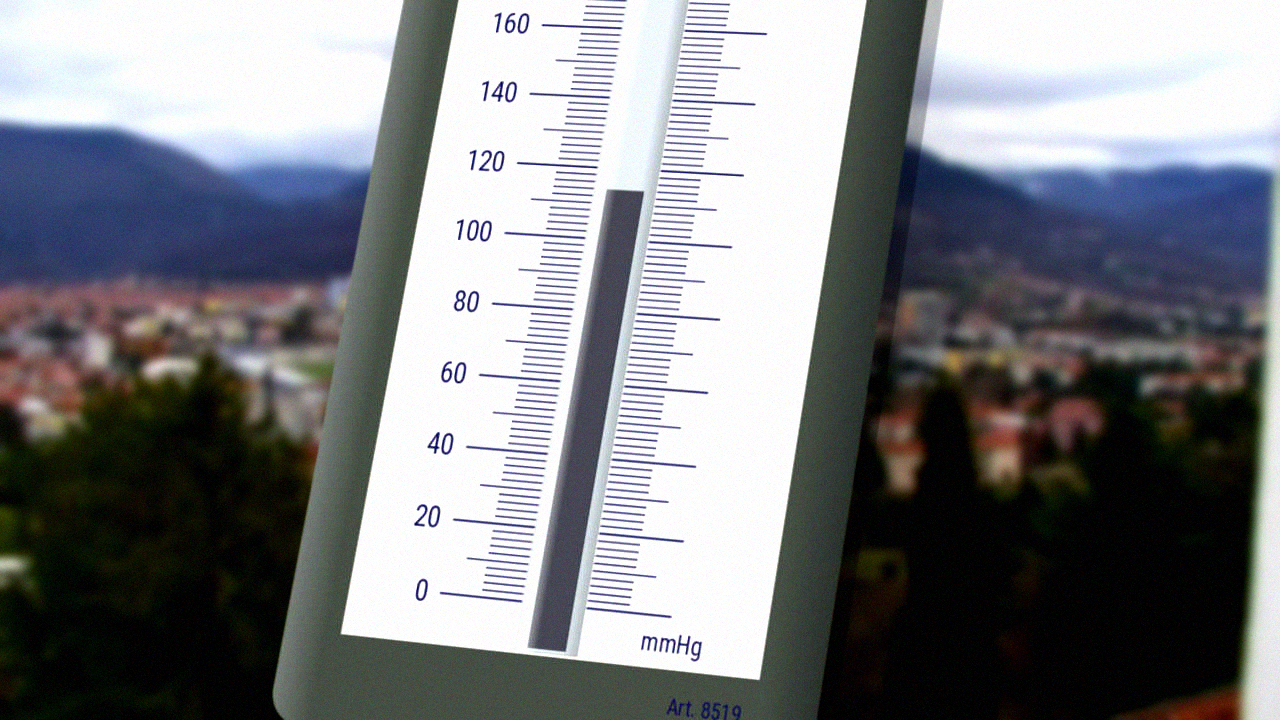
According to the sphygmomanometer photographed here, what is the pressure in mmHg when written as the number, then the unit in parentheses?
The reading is 114 (mmHg)
